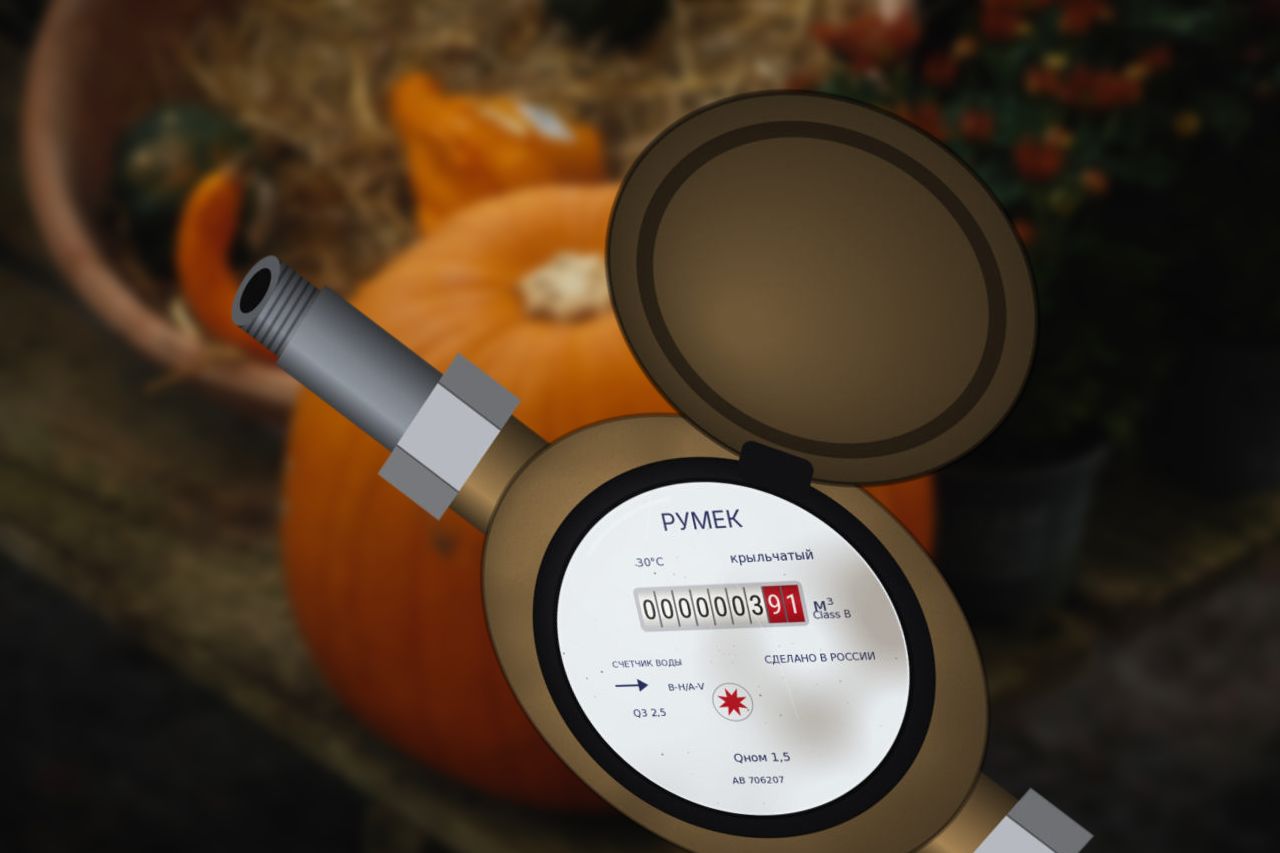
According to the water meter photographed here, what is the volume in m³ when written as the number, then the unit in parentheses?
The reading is 3.91 (m³)
